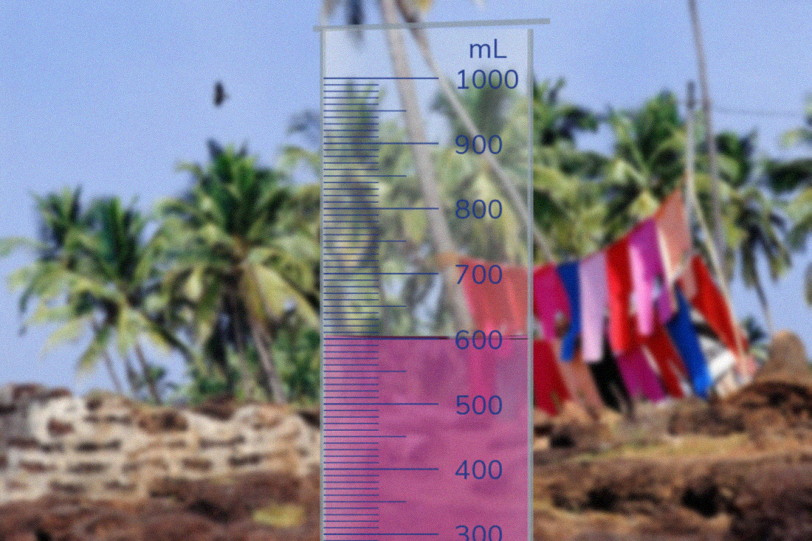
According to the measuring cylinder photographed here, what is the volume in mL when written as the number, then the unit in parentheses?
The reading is 600 (mL)
